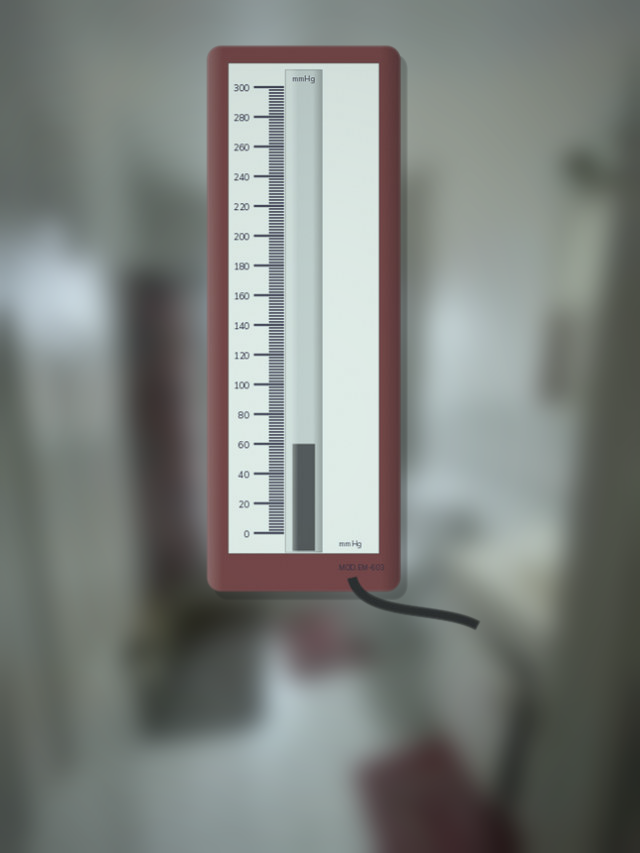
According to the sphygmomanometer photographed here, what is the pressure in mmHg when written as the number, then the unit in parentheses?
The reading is 60 (mmHg)
